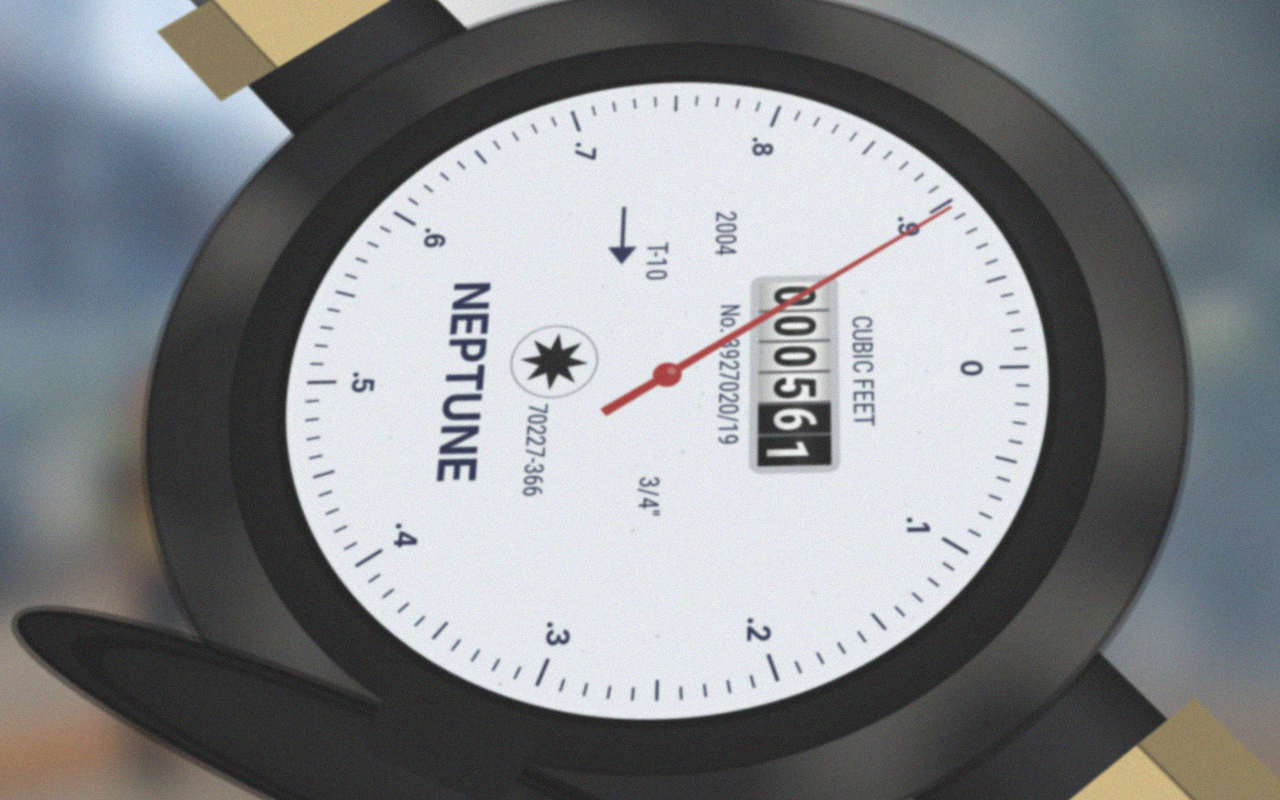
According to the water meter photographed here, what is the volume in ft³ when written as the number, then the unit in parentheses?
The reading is 560.90 (ft³)
